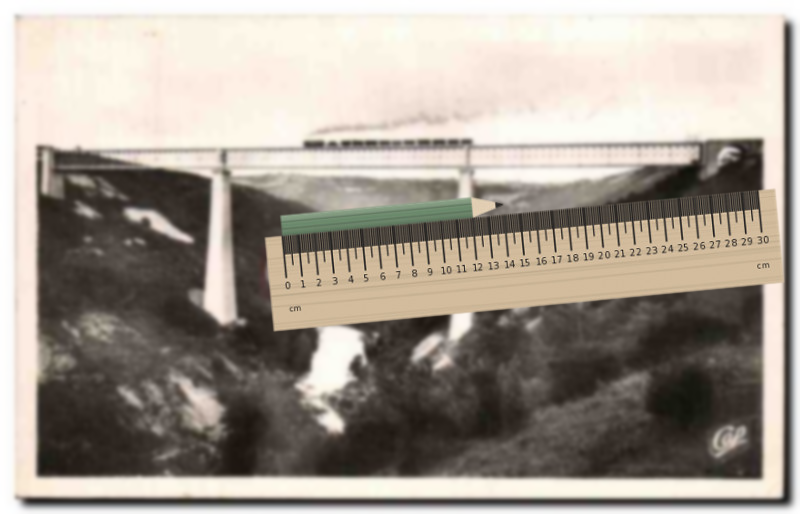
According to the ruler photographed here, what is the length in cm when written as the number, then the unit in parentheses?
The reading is 14 (cm)
